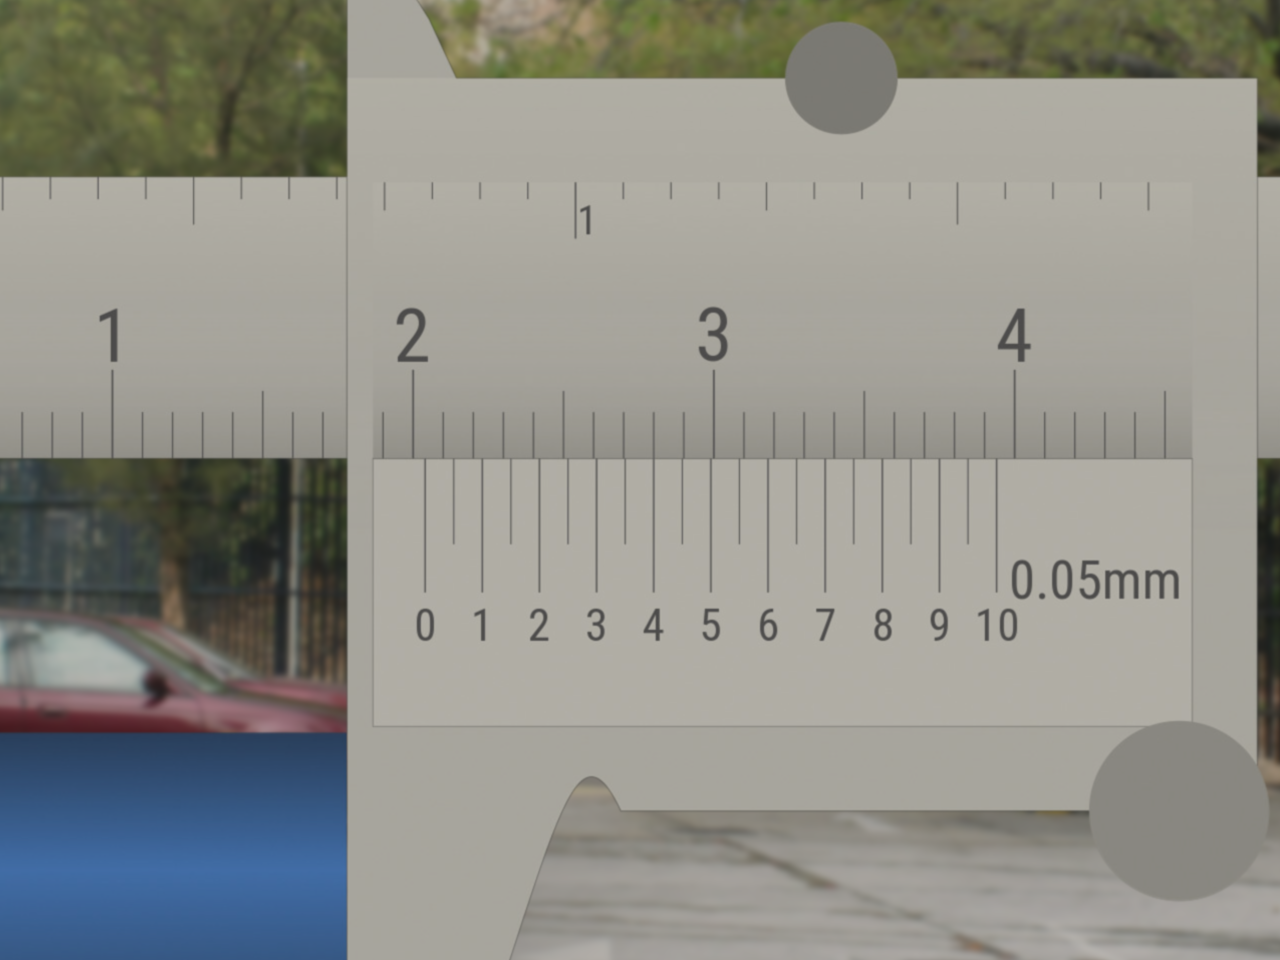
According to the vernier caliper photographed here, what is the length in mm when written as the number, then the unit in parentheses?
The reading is 20.40 (mm)
